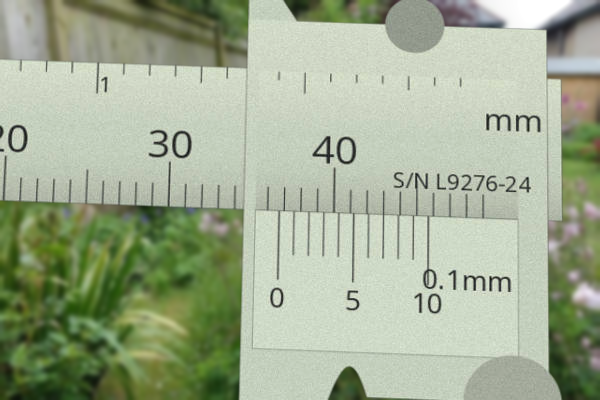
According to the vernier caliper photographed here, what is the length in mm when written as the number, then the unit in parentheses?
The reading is 36.7 (mm)
